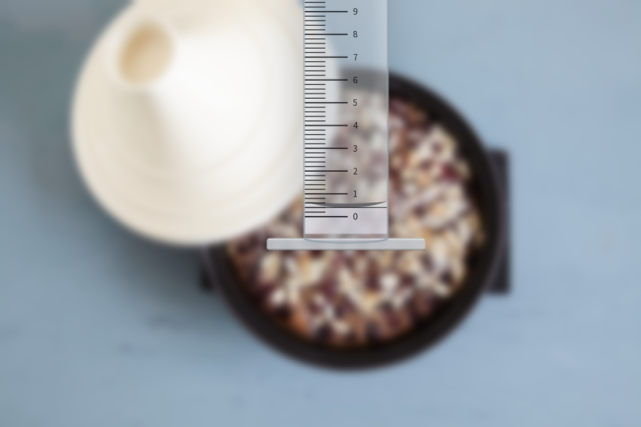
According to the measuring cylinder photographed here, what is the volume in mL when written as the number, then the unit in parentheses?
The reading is 0.4 (mL)
